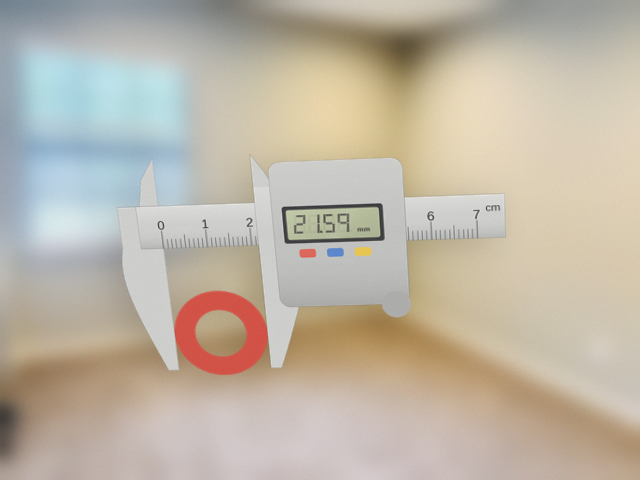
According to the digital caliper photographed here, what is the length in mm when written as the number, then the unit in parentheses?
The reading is 21.59 (mm)
